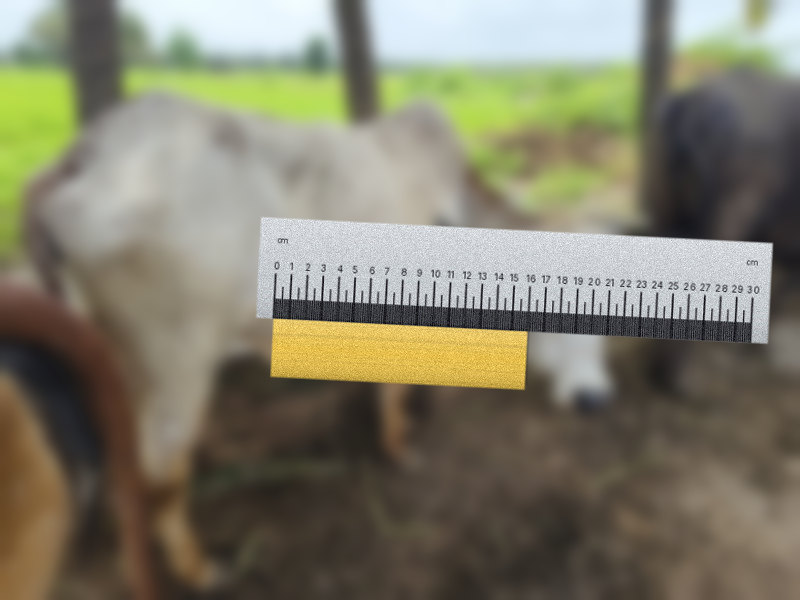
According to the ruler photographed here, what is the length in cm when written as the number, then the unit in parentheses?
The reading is 16 (cm)
